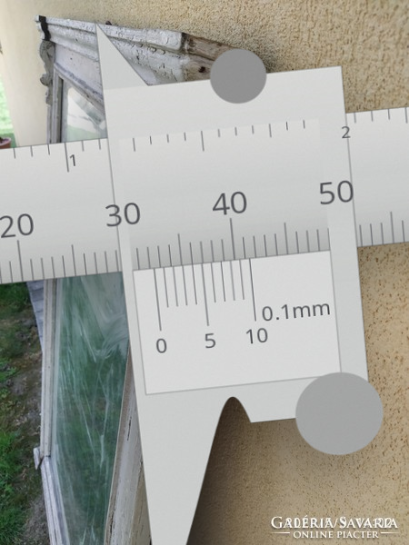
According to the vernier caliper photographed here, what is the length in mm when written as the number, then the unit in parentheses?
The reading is 32.4 (mm)
